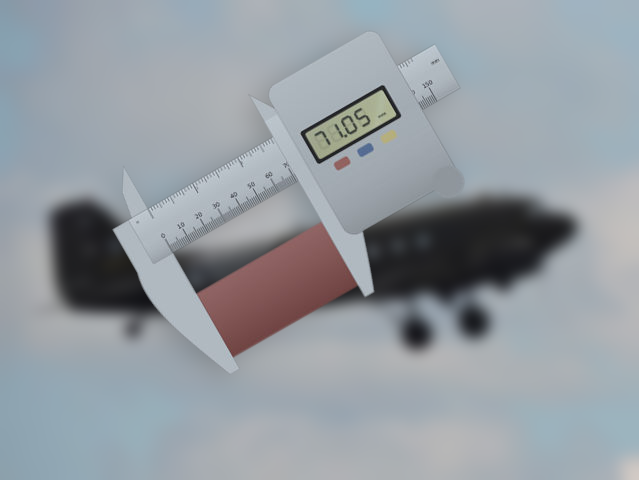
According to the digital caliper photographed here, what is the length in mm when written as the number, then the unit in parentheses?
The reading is 71.05 (mm)
